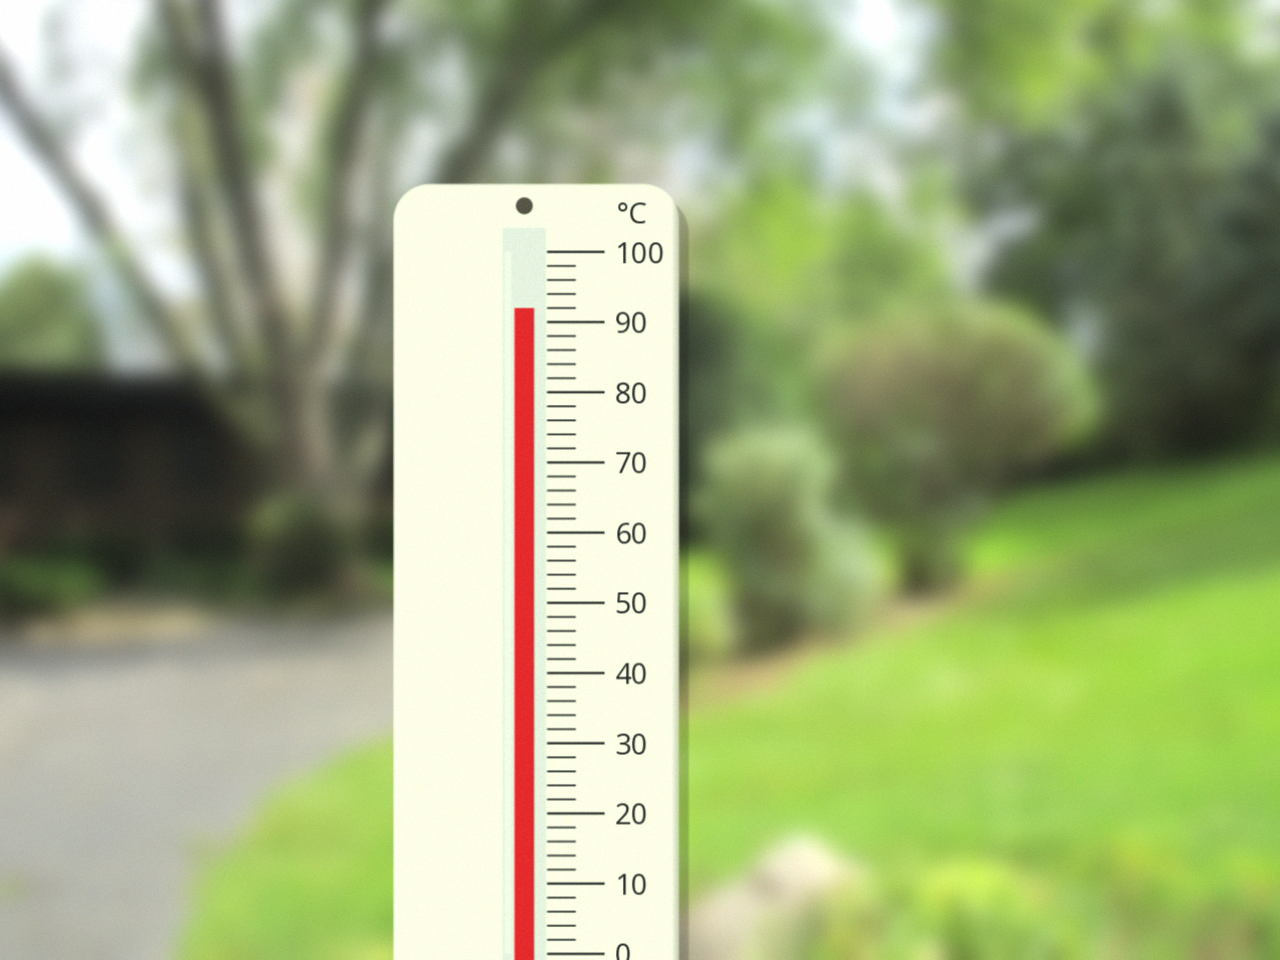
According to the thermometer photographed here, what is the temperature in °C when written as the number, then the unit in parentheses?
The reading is 92 (°C)
